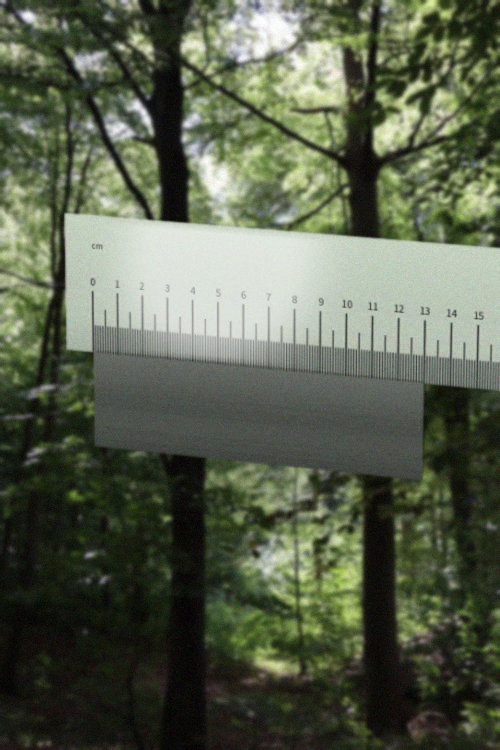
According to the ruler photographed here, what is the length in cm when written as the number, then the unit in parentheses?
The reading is 13 (cm)
